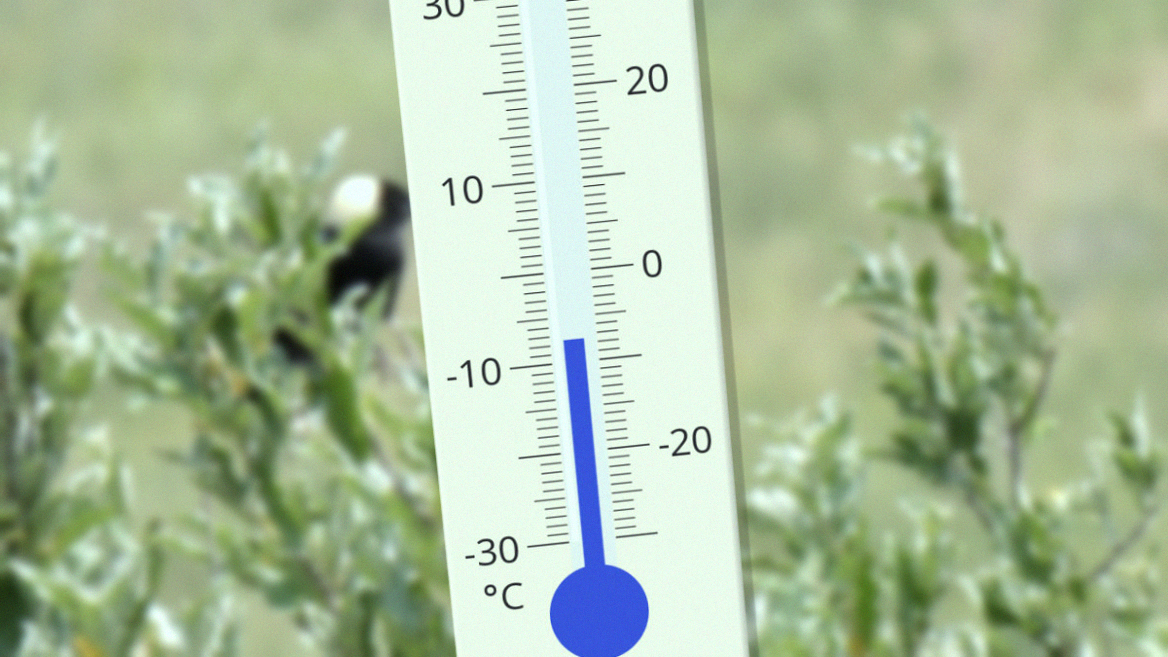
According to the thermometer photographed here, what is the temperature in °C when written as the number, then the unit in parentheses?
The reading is -7.5 (°C)
